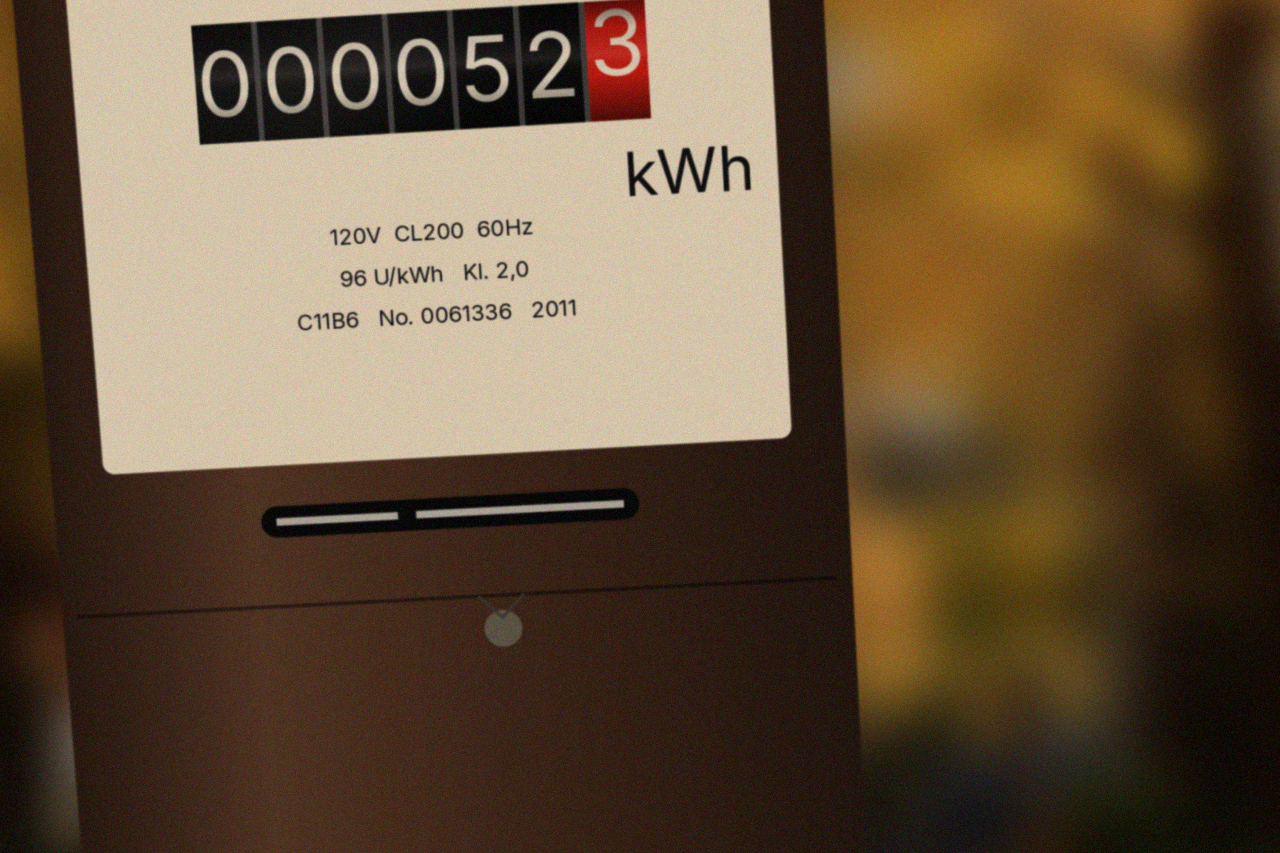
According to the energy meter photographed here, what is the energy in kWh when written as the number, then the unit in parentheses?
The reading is 52.3 (kWh)
